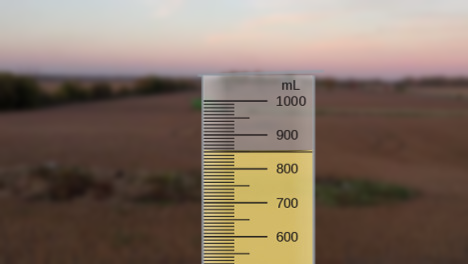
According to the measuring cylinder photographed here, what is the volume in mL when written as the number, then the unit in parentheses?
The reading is 850 (mL)
